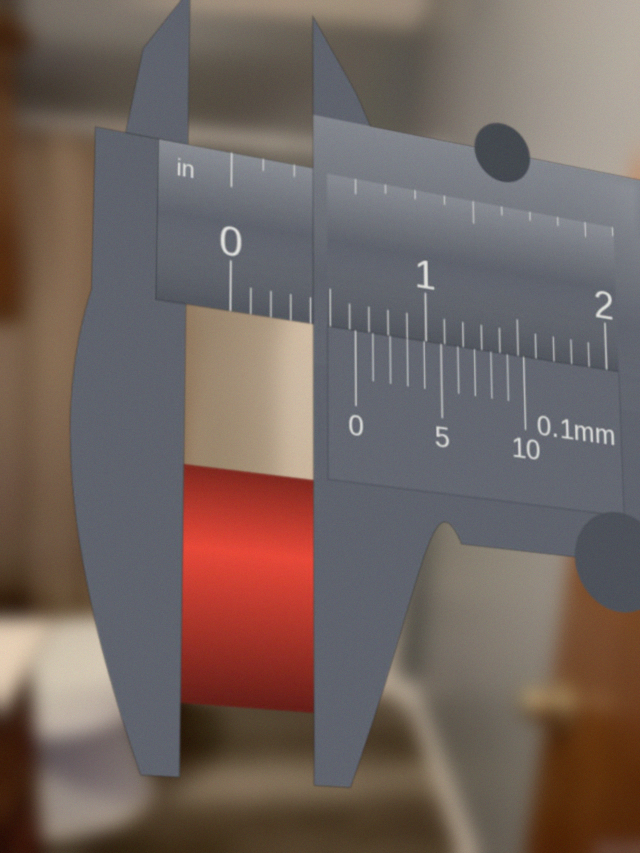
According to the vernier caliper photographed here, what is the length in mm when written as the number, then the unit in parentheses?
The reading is 6.3 (mm)
